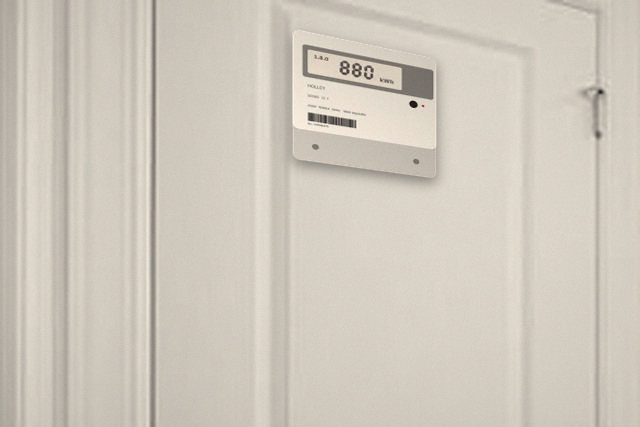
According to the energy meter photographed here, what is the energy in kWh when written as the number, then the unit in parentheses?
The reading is 880 (kWh)
